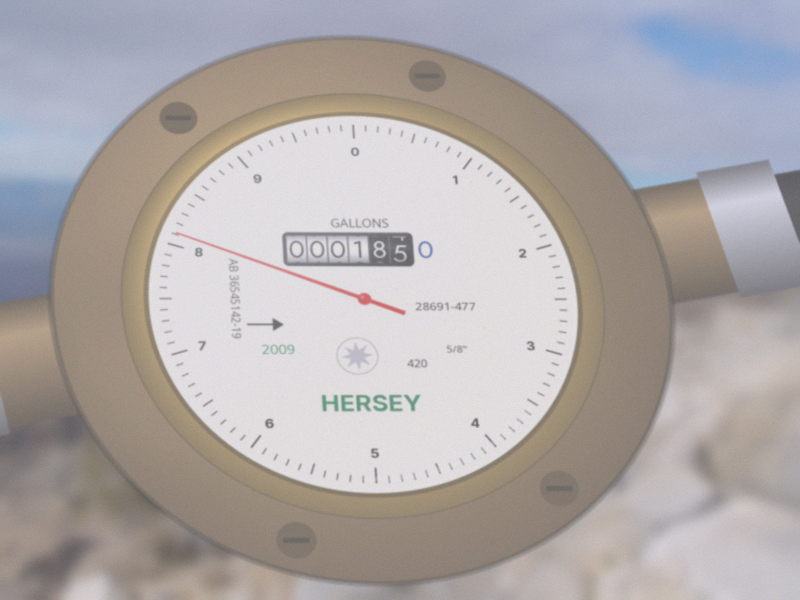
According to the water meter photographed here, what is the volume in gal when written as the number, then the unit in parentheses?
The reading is 1848.1 (gal)
